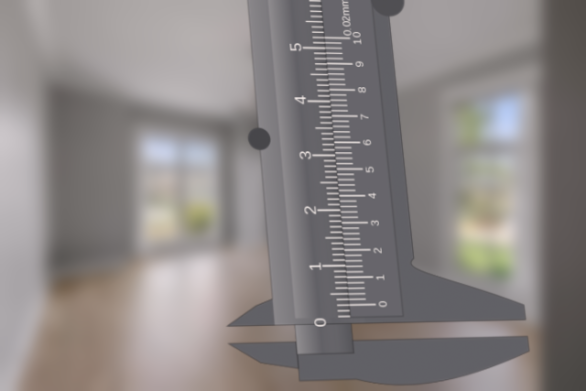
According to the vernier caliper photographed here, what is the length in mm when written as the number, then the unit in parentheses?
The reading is 3.0 (mm)
